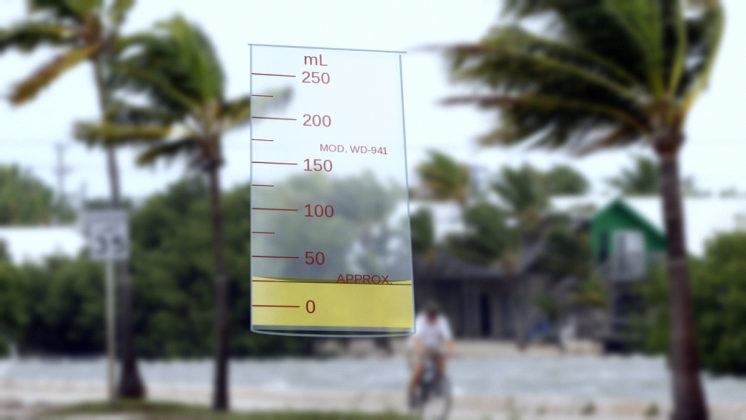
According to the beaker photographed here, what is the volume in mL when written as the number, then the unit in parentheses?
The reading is 25 (mL)
